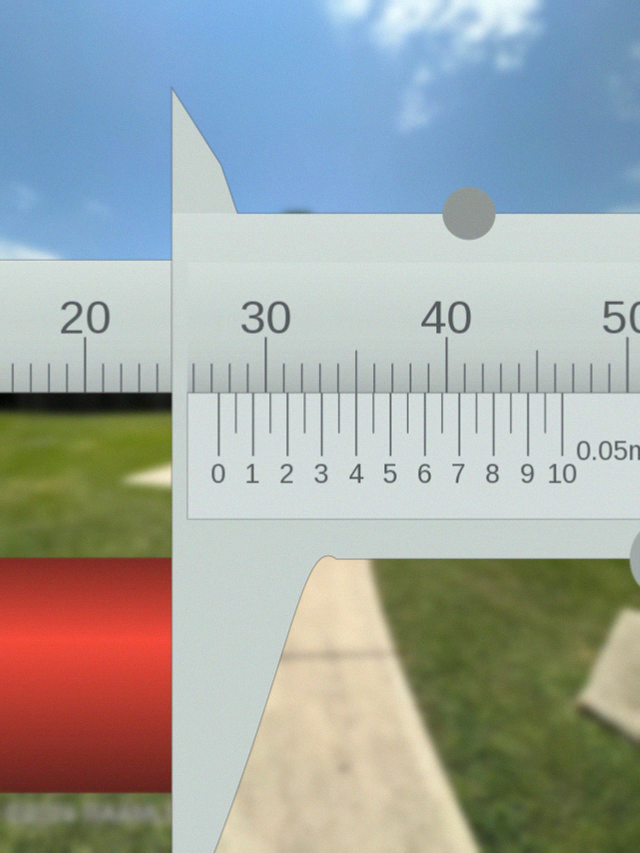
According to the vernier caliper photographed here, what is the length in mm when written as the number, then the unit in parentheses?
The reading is 27.4 (mm)
